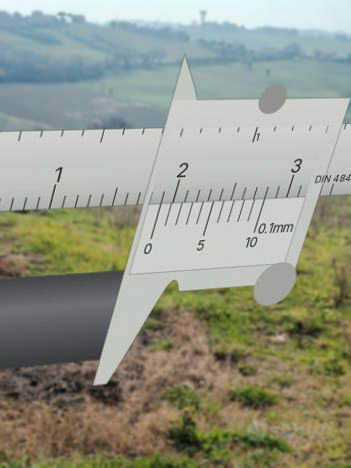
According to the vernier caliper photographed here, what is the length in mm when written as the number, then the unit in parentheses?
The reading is 19.0 (mm)
